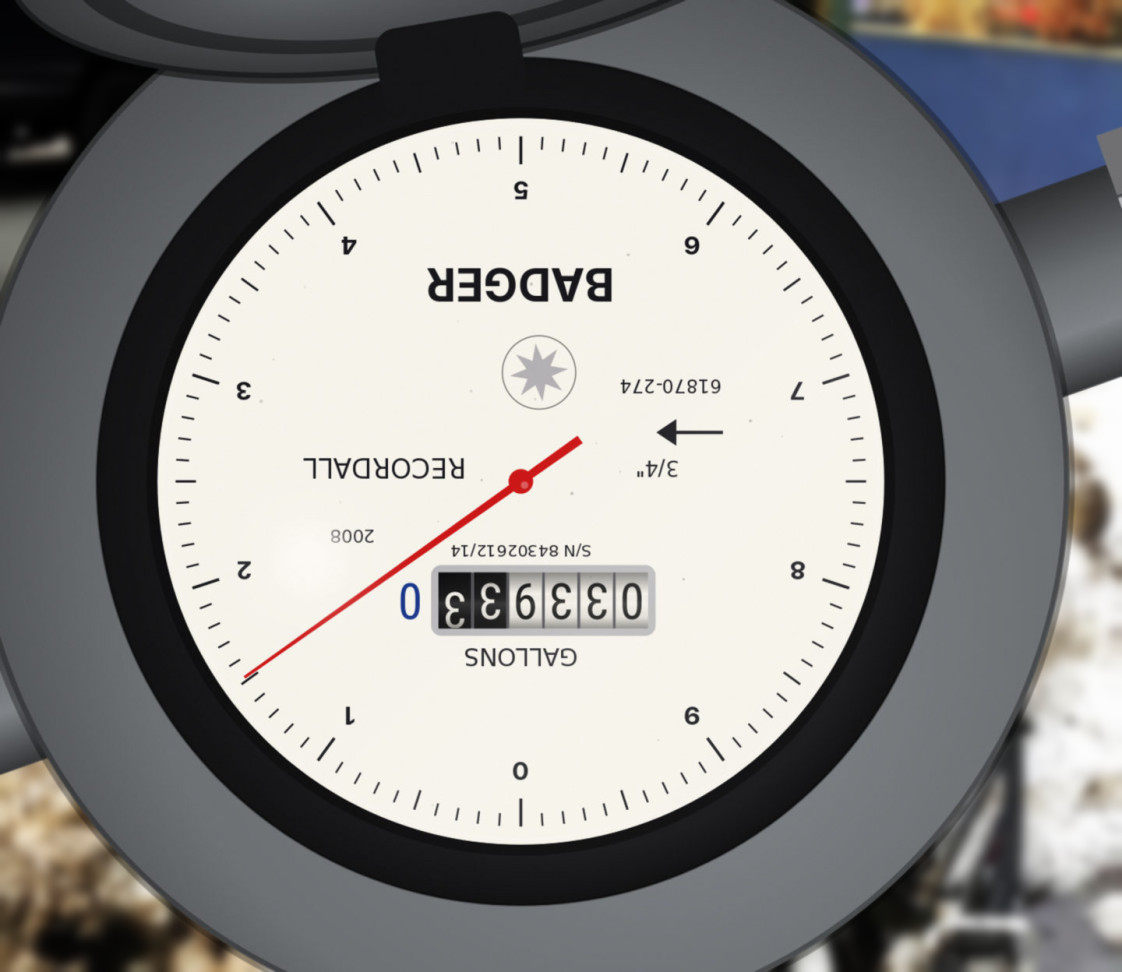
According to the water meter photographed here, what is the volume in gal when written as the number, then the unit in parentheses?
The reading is 339331.5 (gal)
